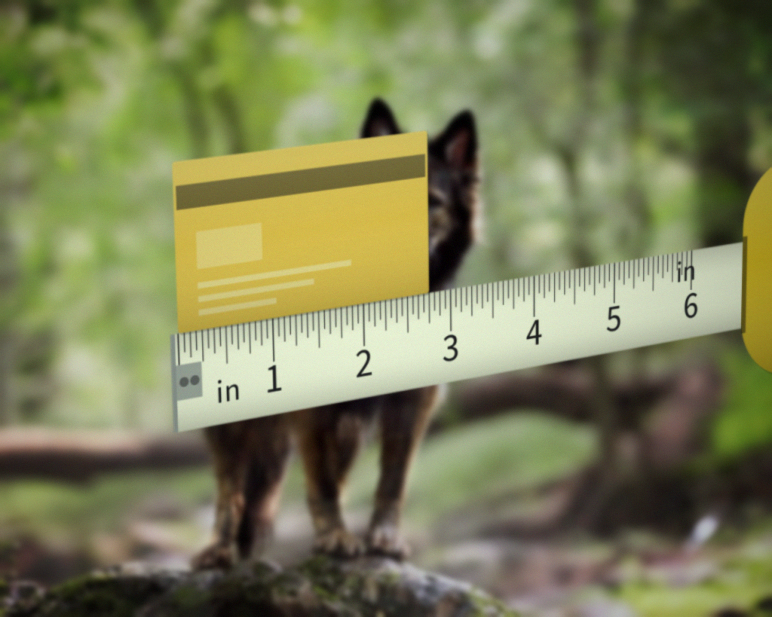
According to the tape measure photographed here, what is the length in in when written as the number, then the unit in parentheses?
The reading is 2.75 (in)
